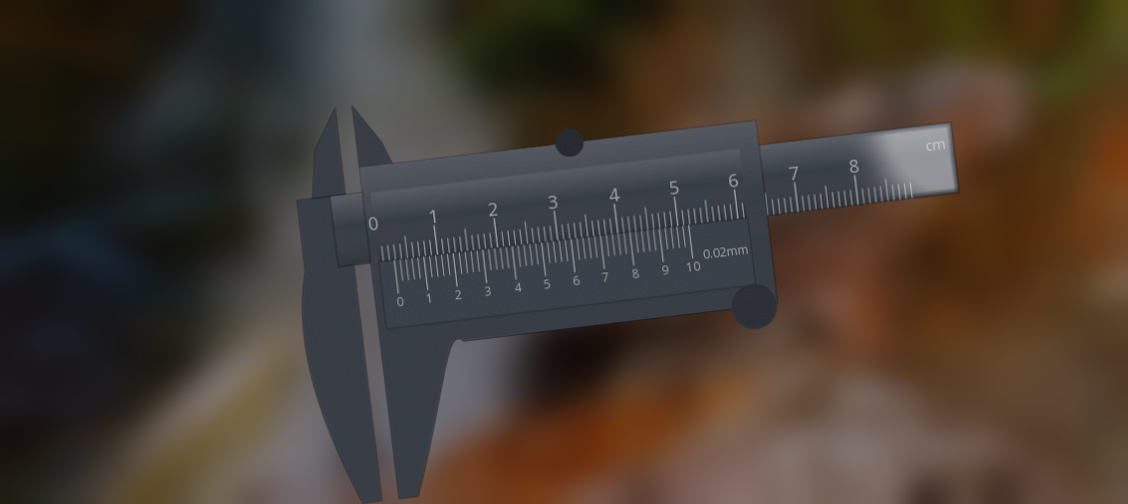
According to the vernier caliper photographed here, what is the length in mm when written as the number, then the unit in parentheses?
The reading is 2.8 (mm)
